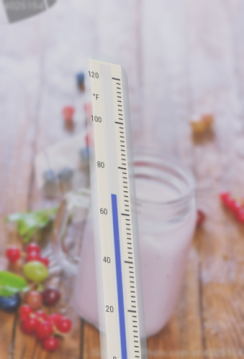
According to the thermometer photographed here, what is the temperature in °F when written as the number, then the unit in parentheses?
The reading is 68 (°F)
